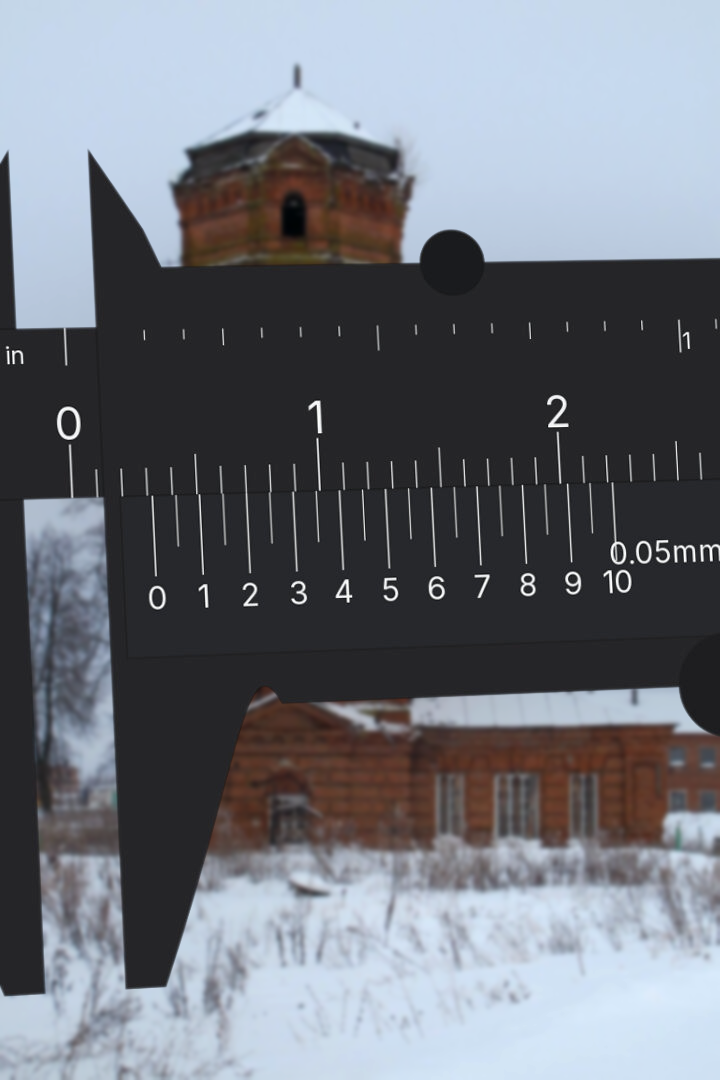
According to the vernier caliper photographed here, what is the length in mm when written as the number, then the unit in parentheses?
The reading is 3.20 (mm)
